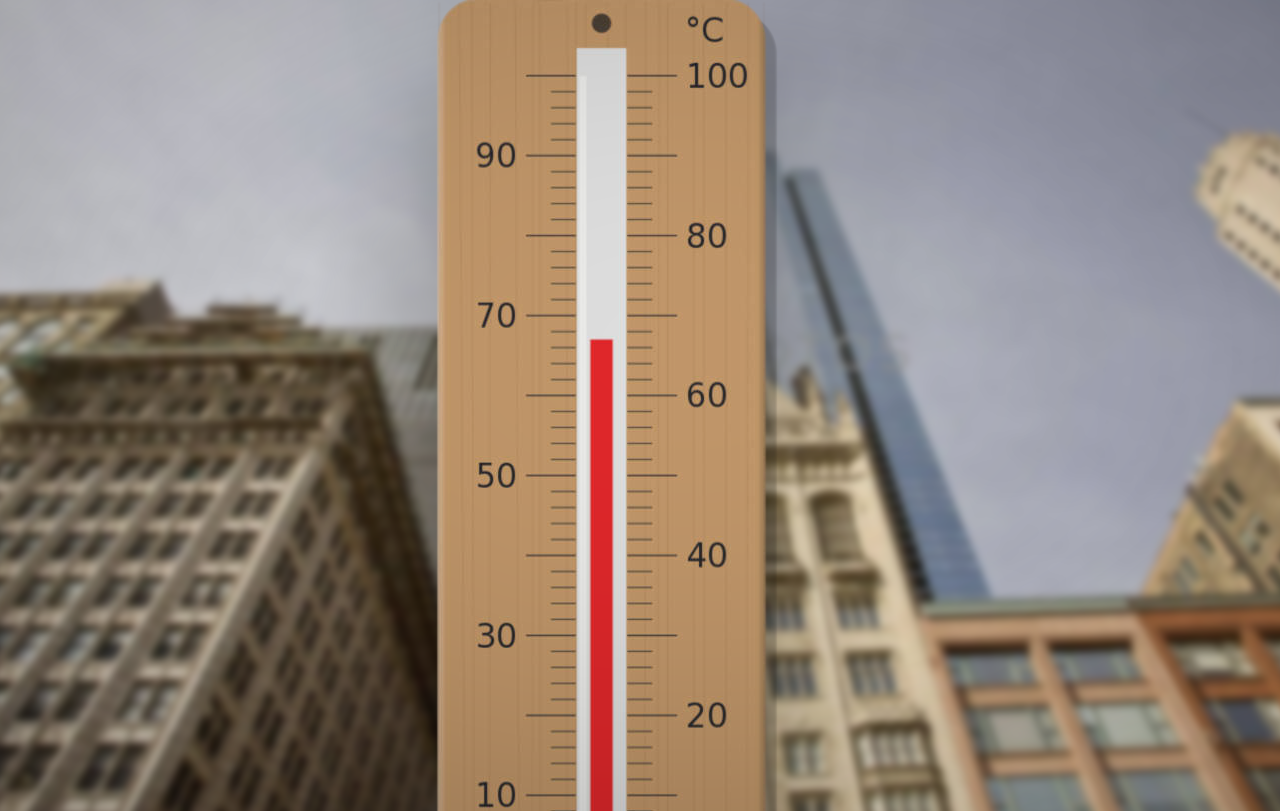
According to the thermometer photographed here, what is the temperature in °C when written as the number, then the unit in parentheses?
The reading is 67 (°C)
